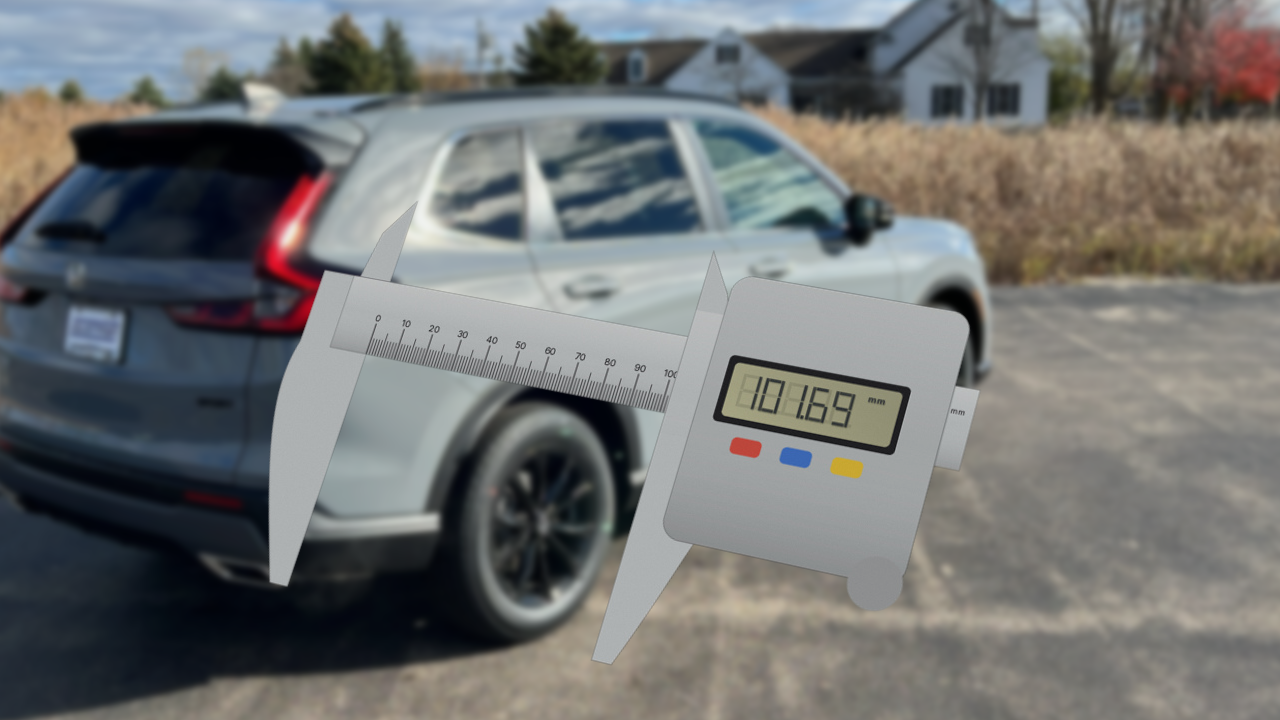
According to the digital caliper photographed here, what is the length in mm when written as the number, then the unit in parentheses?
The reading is 101.69 (mm)
